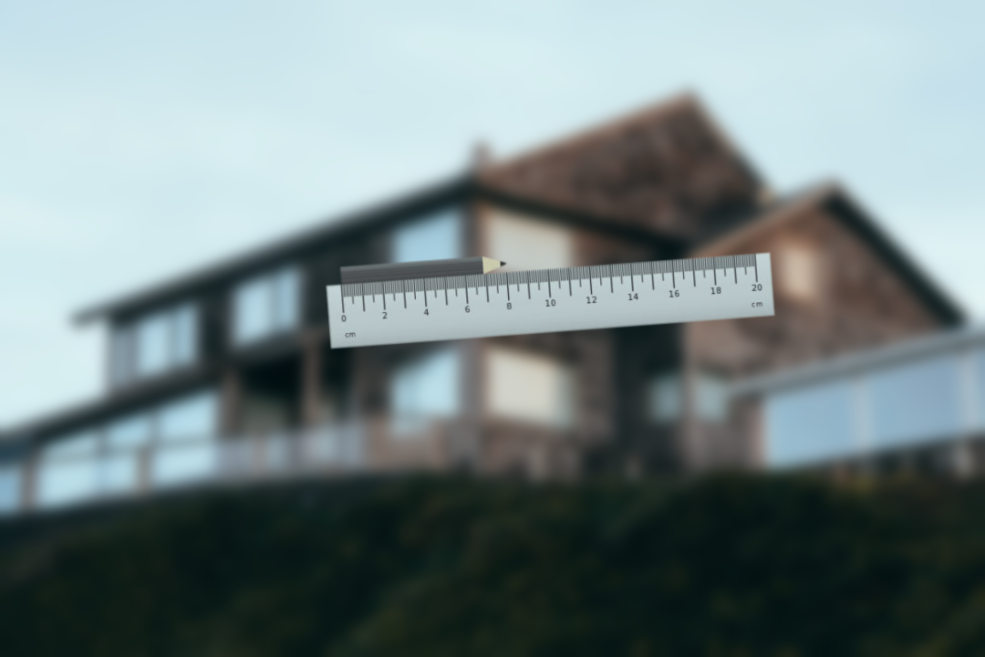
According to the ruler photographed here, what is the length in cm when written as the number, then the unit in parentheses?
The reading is 8 (cm)
